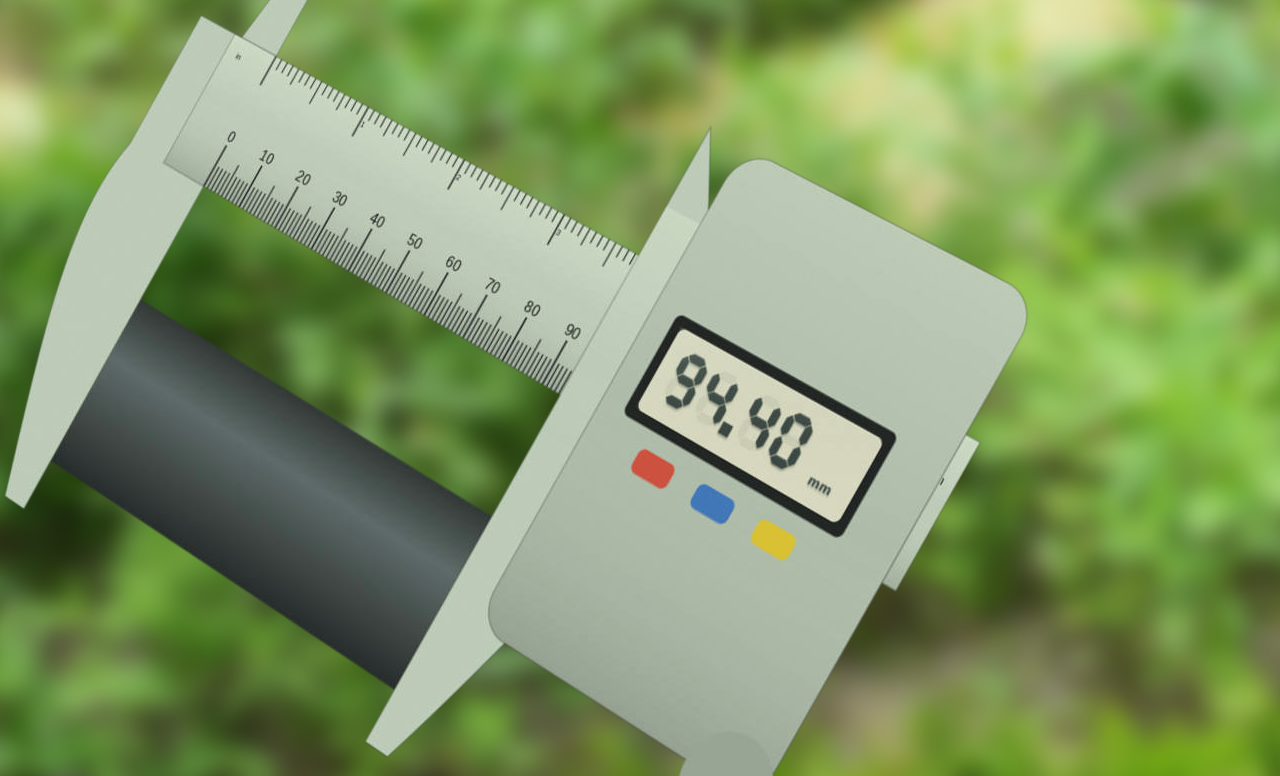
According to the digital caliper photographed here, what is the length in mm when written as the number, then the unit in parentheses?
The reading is 94.40 (mm)
